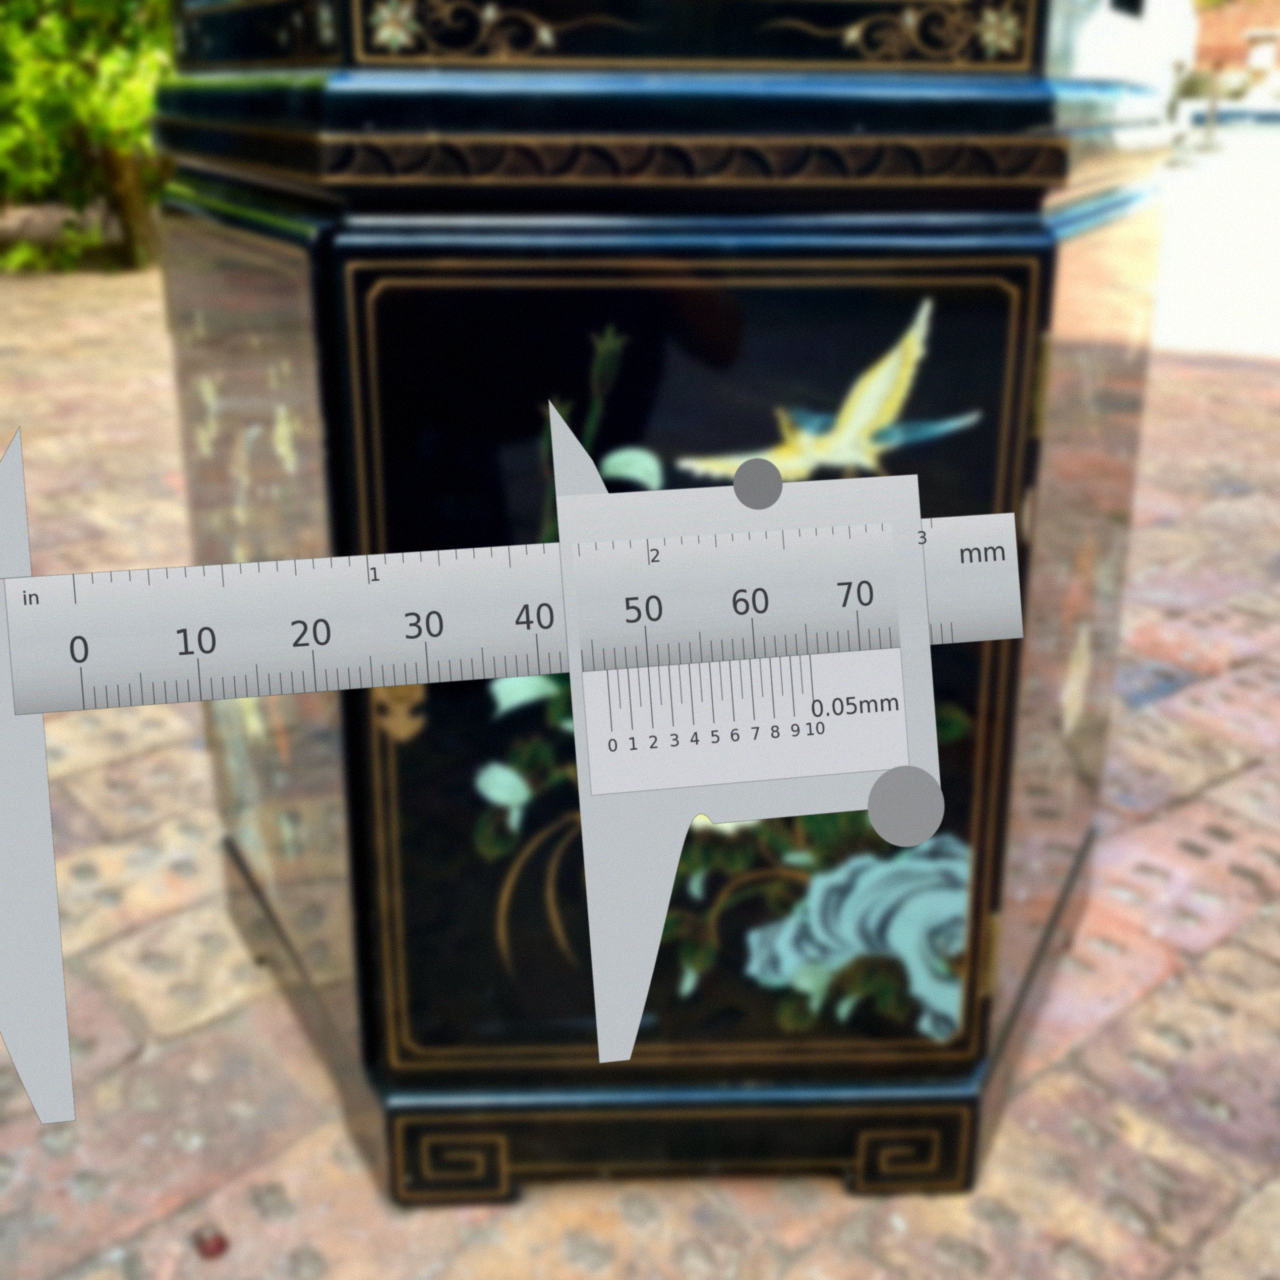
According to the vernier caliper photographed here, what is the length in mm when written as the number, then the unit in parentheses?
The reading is 46.2 (mm)
